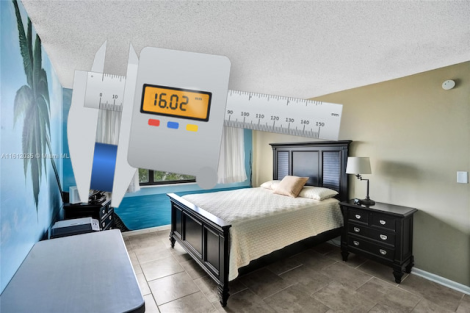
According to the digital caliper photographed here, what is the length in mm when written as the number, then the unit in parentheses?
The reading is 16.02 (mm)
